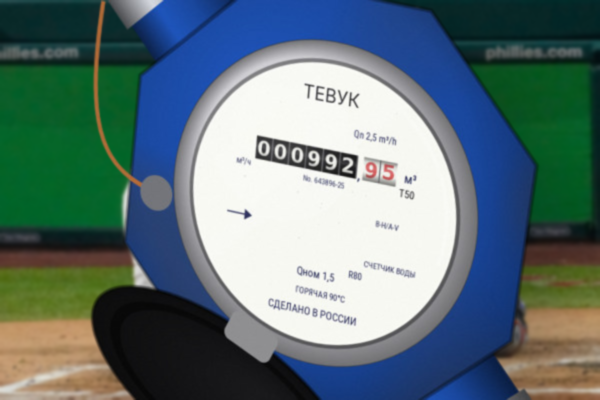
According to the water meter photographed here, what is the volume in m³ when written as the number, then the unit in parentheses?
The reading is 992.95 (m³)
